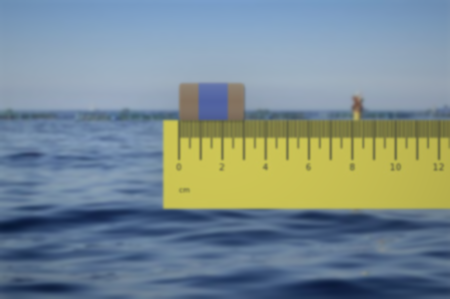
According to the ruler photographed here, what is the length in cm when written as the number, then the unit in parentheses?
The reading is 3 (cm)
